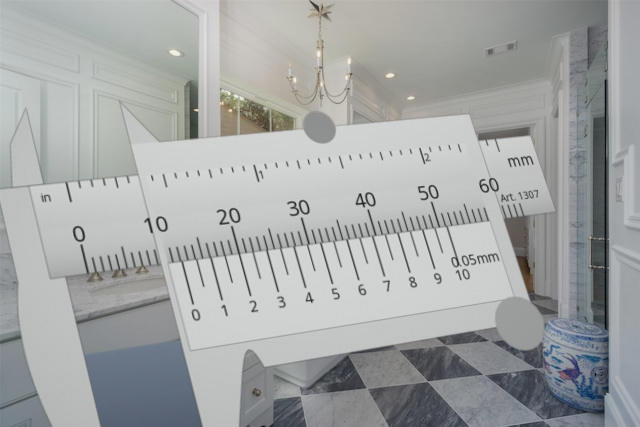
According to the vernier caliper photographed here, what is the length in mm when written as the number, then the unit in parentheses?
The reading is 12.2 (mm)
